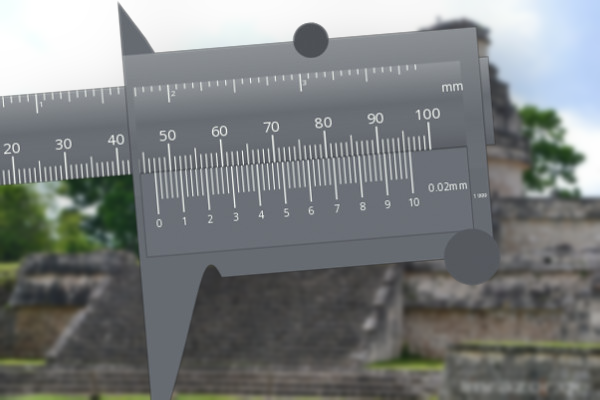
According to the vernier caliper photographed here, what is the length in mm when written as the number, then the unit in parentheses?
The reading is 47.0 (mm)
